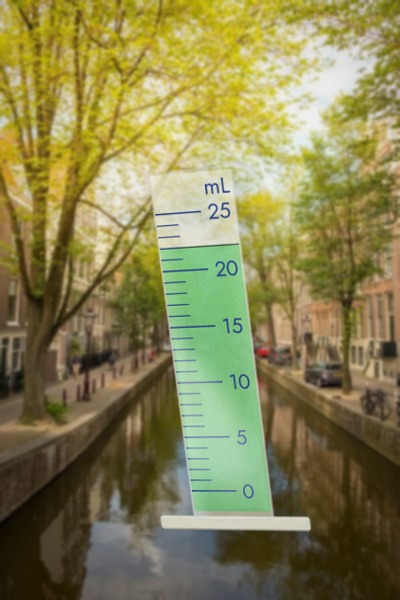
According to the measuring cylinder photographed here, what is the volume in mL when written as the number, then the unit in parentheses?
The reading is 22 (mL)
